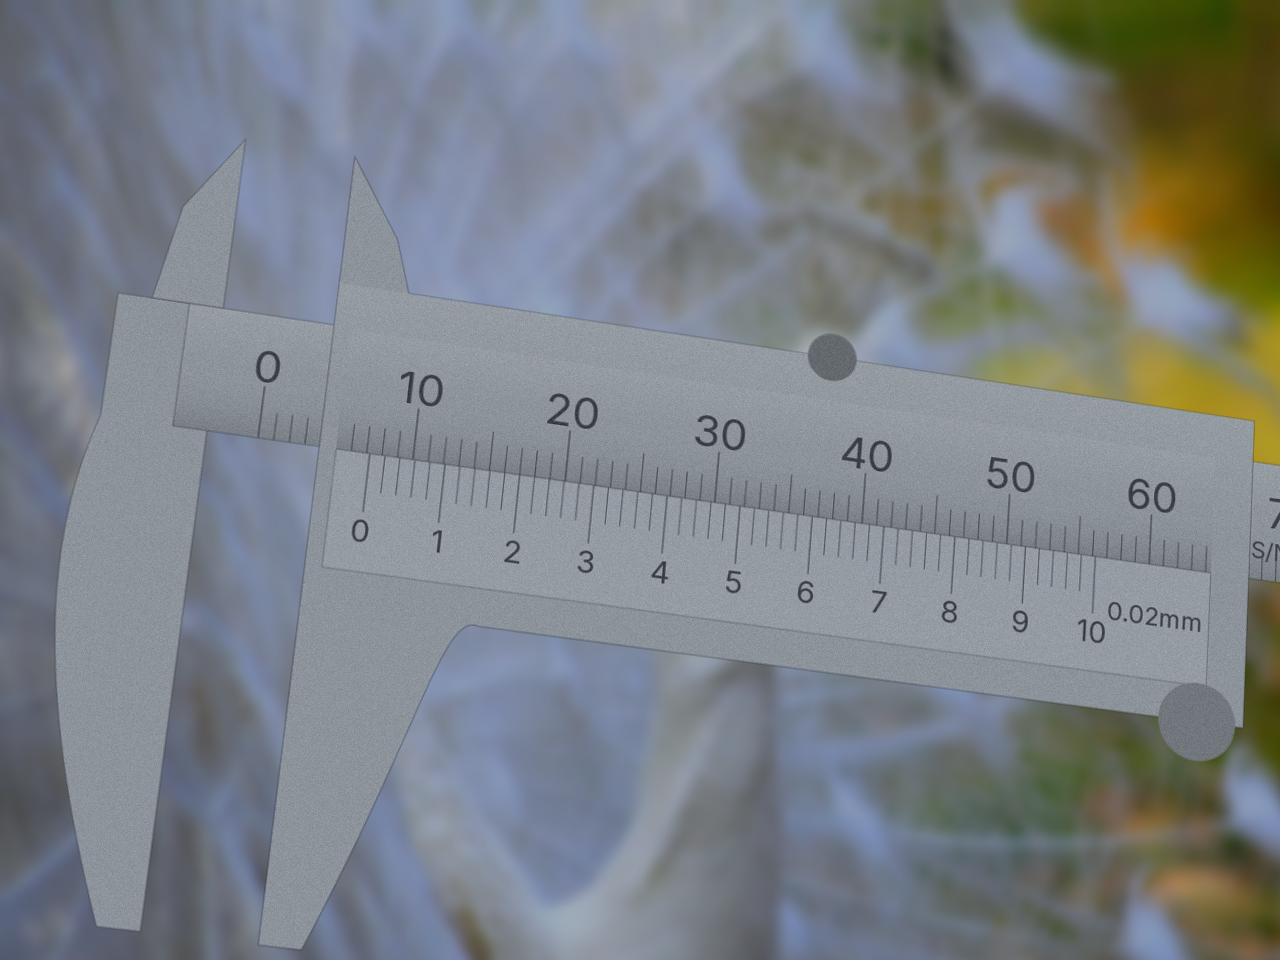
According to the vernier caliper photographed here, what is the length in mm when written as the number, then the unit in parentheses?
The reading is 7.2 (mm)
